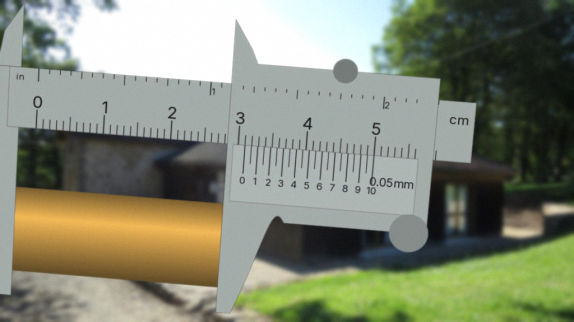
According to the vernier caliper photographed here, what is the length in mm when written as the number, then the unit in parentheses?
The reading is 31.0 (mm)
